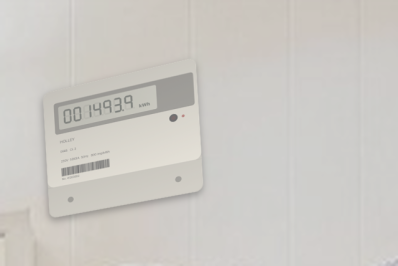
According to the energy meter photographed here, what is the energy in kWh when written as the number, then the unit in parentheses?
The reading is 1493.9 (kWh)
